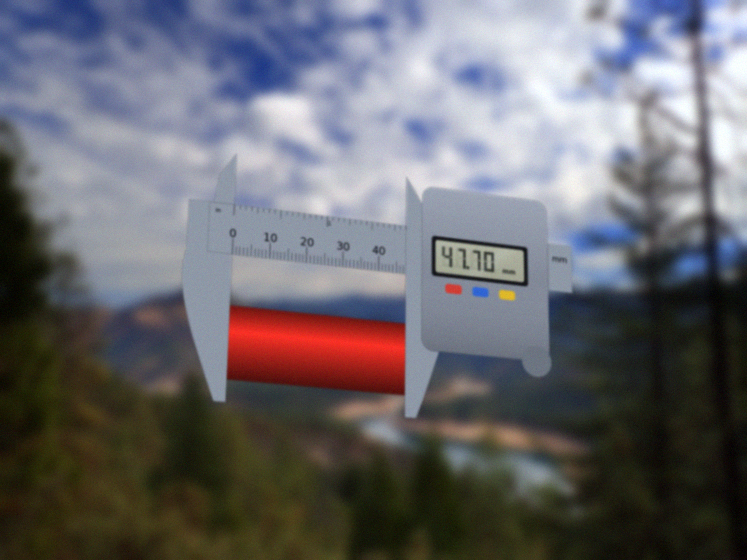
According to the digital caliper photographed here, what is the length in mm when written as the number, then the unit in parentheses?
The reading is 47.70 (mm)
